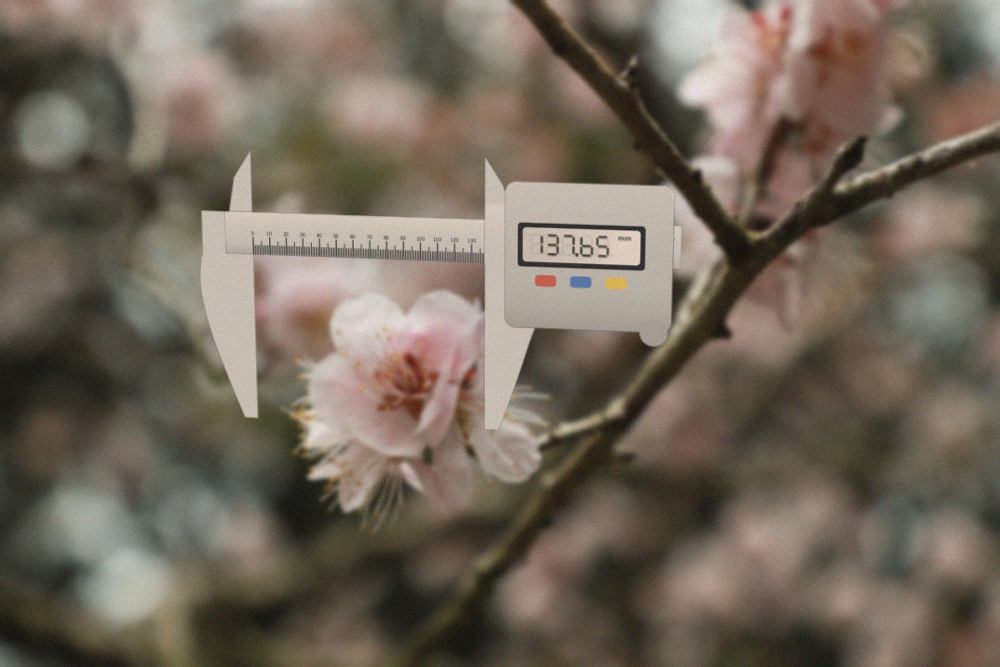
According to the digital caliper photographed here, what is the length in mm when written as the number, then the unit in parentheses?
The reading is 137.65 (mm)
